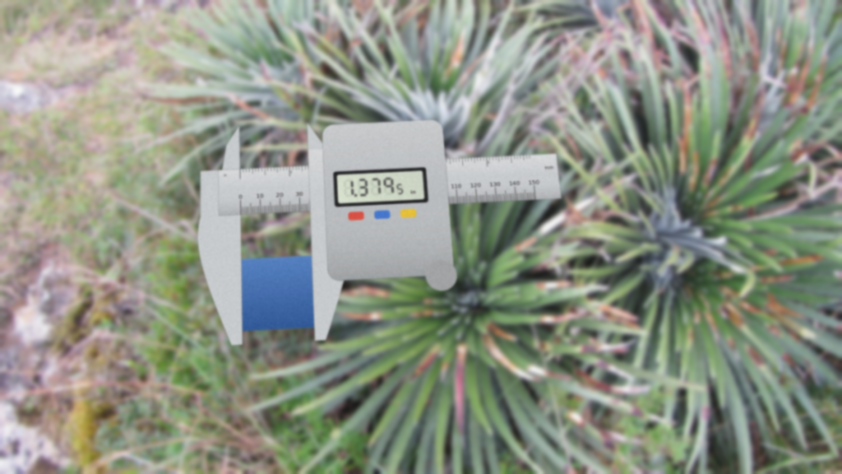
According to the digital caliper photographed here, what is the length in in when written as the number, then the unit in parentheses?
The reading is 1.3795 (in)
